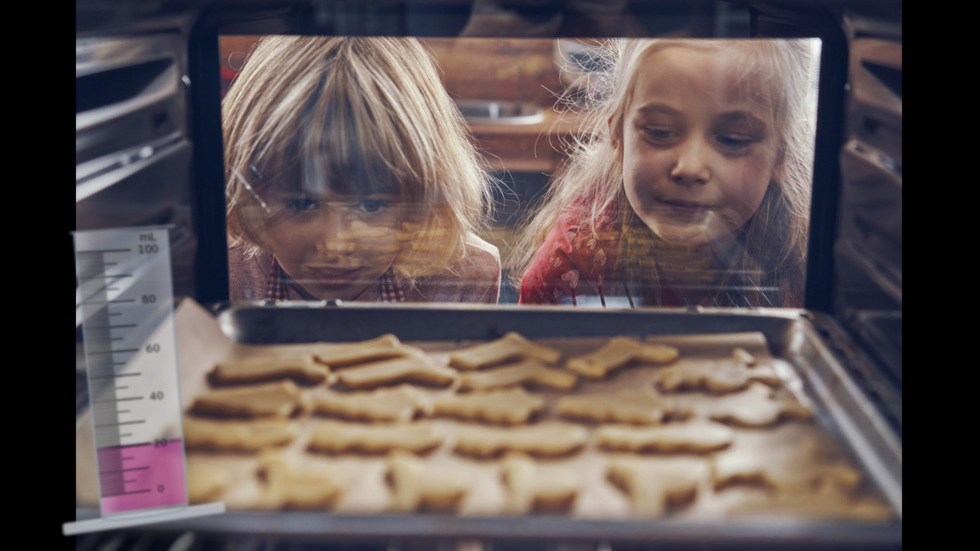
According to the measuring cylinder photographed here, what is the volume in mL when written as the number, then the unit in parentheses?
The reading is 20 (mL)
